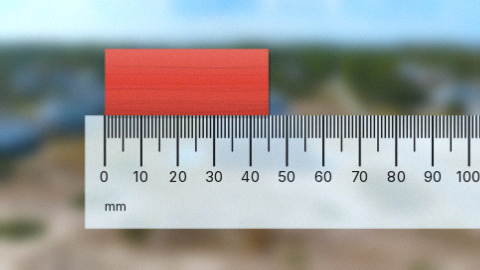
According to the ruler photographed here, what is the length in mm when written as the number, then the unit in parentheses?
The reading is 45 (mm)
